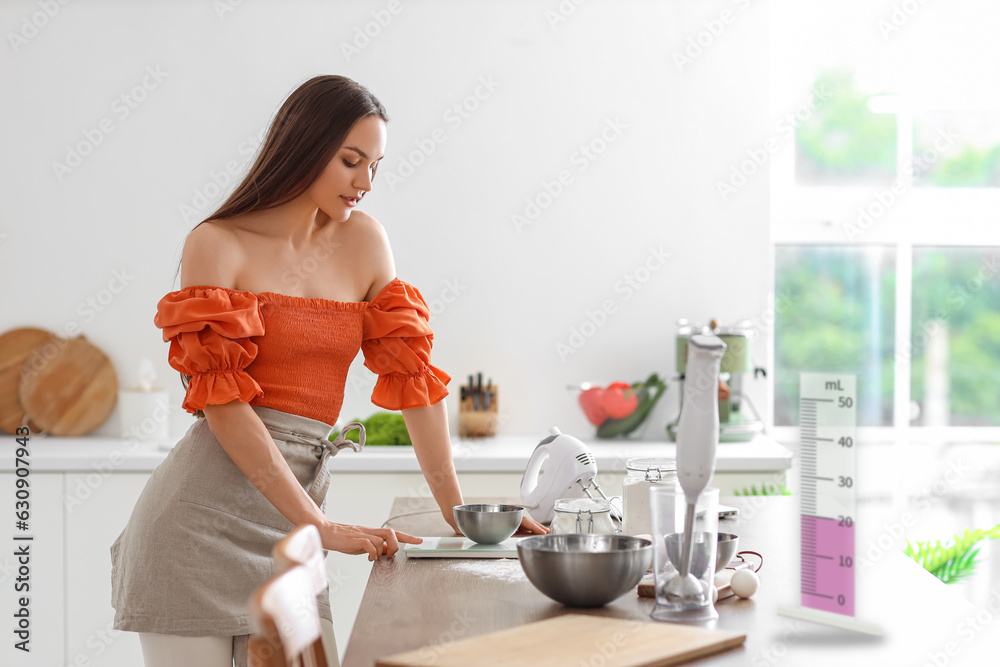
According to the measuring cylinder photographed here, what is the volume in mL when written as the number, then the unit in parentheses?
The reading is 20 (mL)
